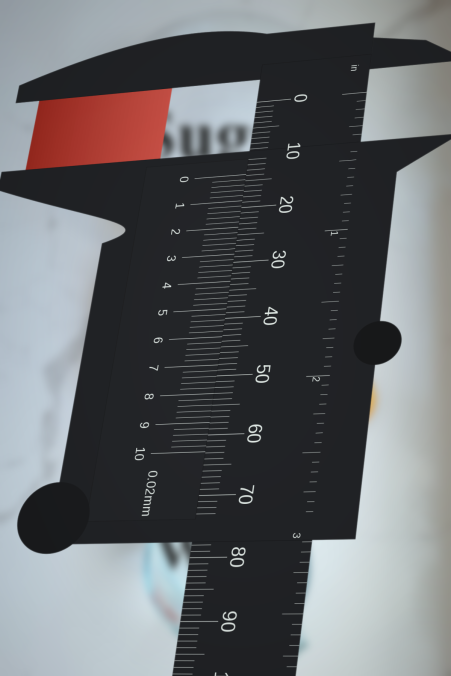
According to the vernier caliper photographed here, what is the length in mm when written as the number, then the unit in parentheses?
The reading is 13.8 (mm)
